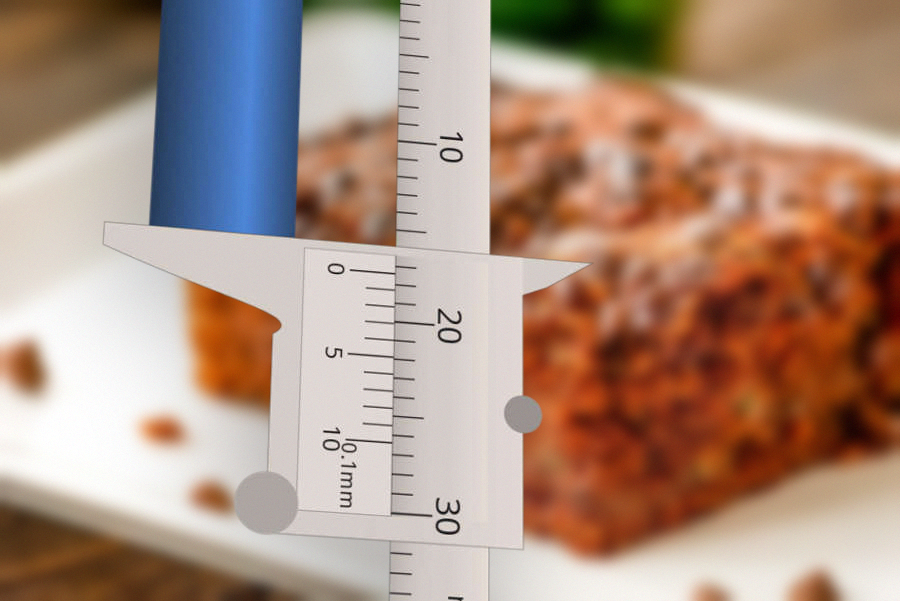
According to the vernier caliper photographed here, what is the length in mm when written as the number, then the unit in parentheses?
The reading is 17.4 (mm)
